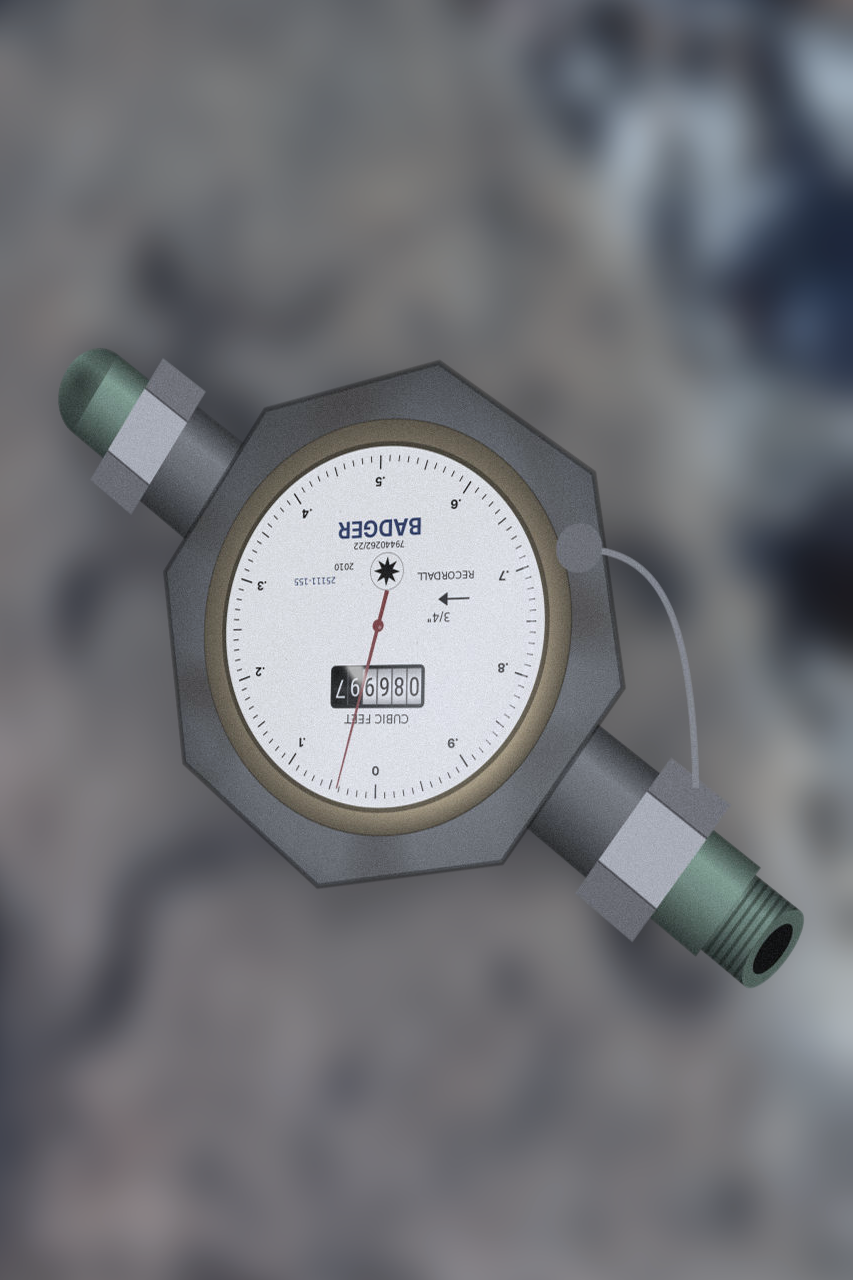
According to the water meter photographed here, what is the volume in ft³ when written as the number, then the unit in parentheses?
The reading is 86997.04 (ft³)
